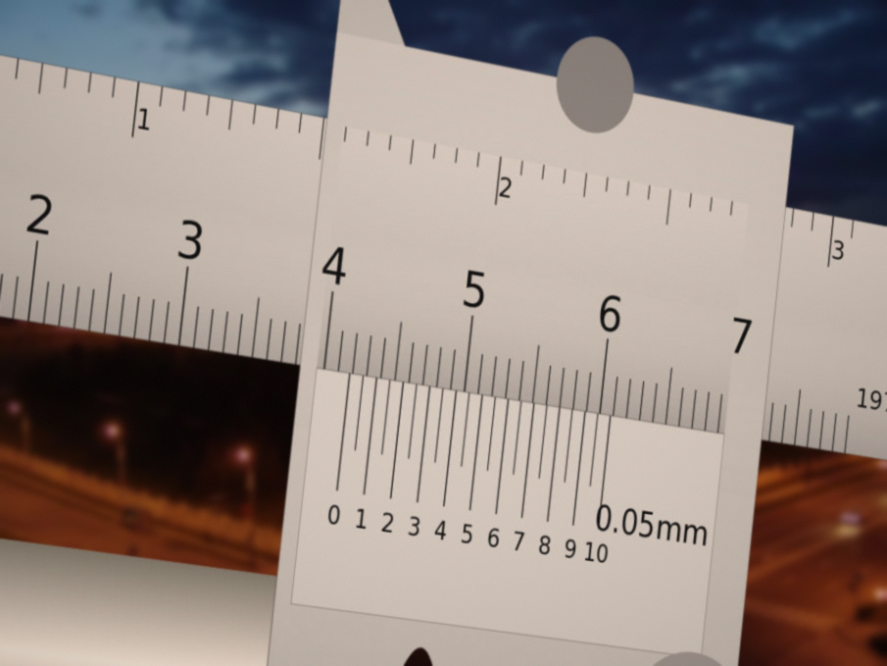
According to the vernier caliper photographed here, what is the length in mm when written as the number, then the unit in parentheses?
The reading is 41.8 (mm)
